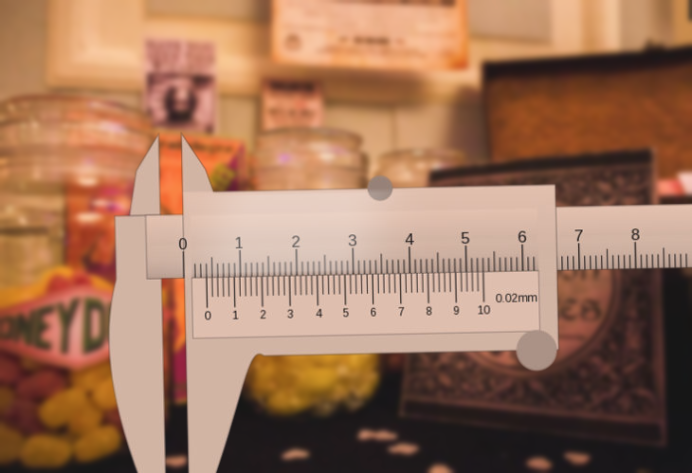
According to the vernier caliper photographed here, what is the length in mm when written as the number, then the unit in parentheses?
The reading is 4.0 (mm)
